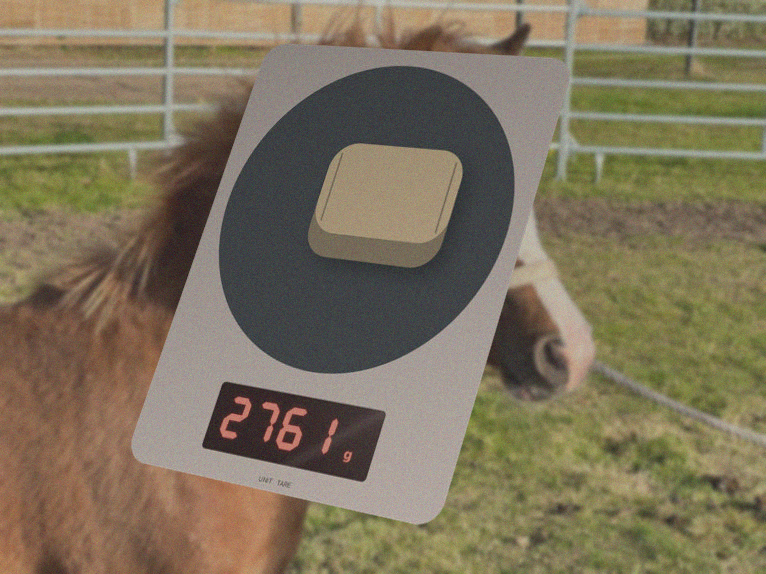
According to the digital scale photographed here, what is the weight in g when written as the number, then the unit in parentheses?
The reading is 2761 (g)
